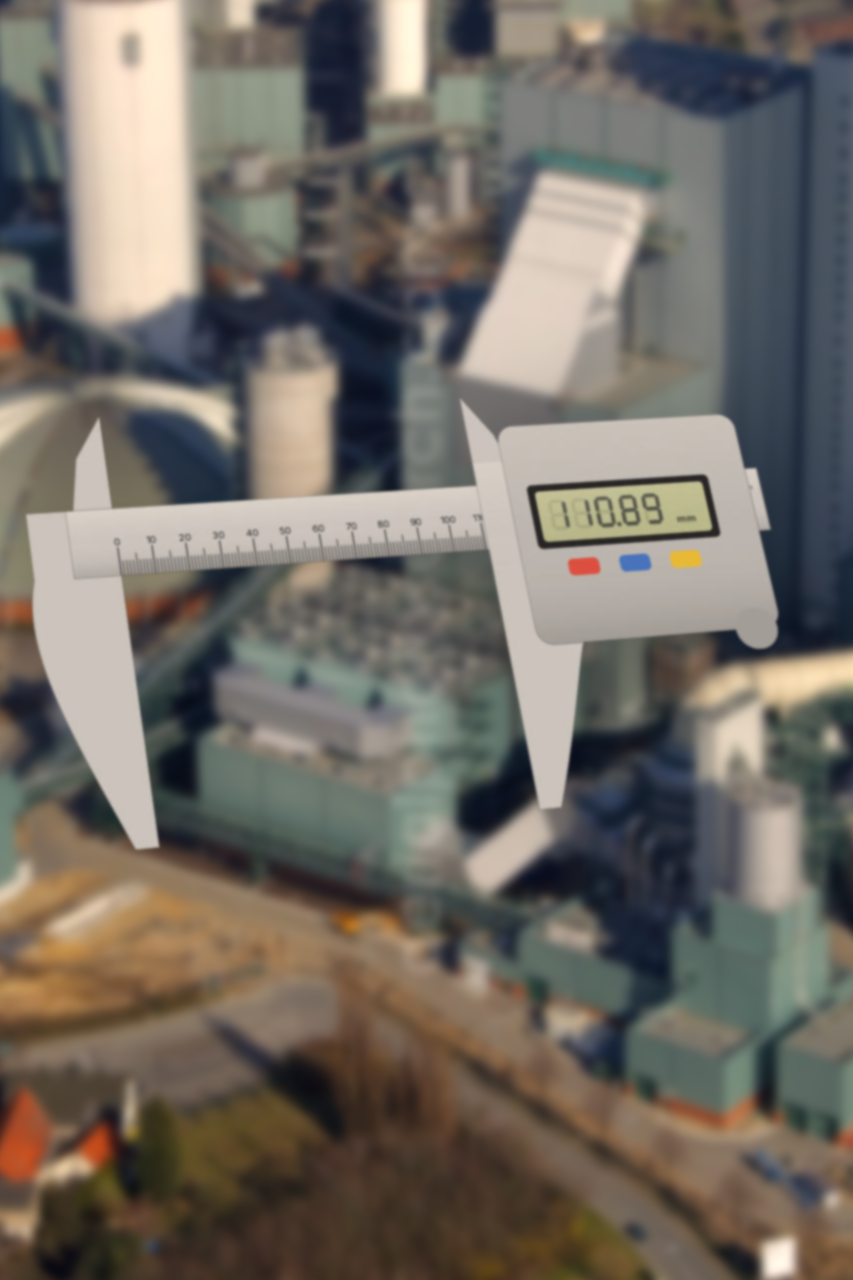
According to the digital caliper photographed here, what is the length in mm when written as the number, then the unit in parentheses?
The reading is 110.89 (mm)
